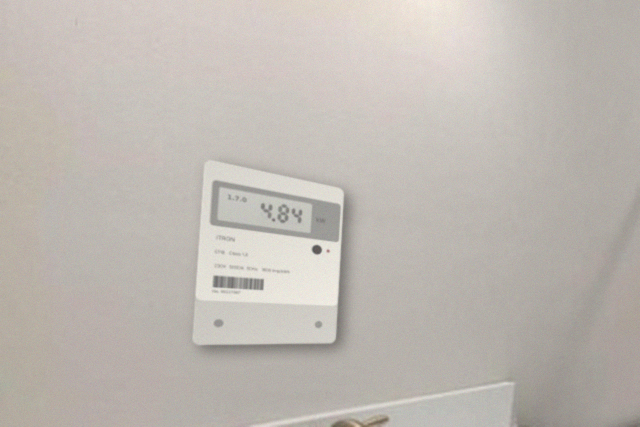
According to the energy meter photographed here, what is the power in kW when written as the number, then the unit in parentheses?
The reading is 4.84 (kW)
